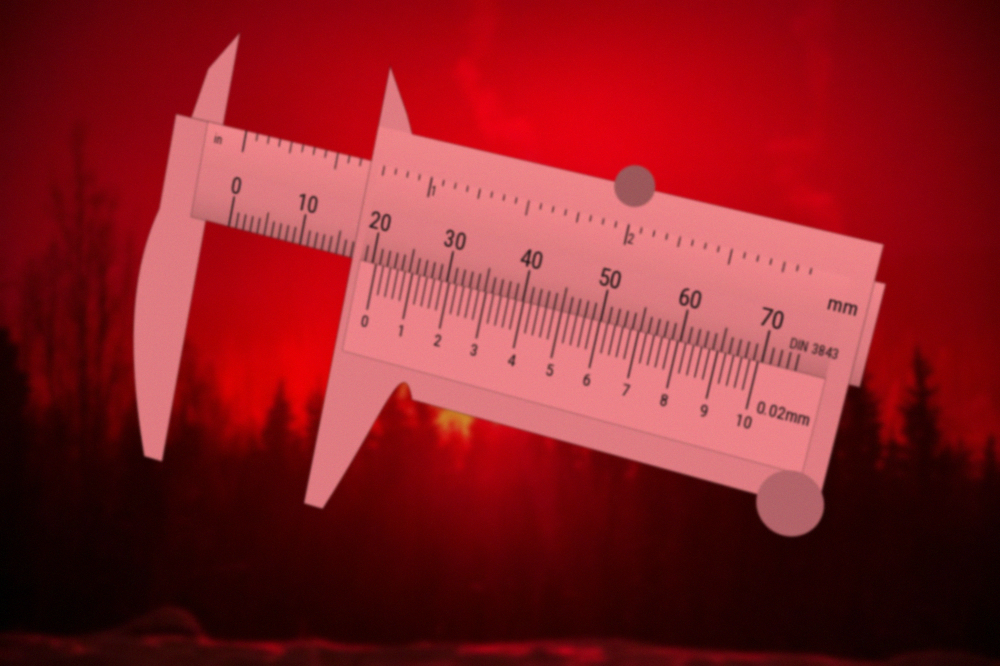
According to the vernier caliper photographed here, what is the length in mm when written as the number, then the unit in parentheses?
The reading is 20.5 (mm)
